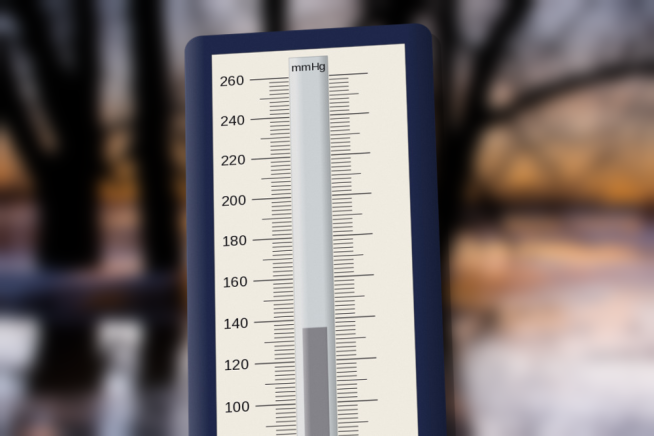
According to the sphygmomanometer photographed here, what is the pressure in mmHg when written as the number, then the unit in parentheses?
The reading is 136 (mmHg)
